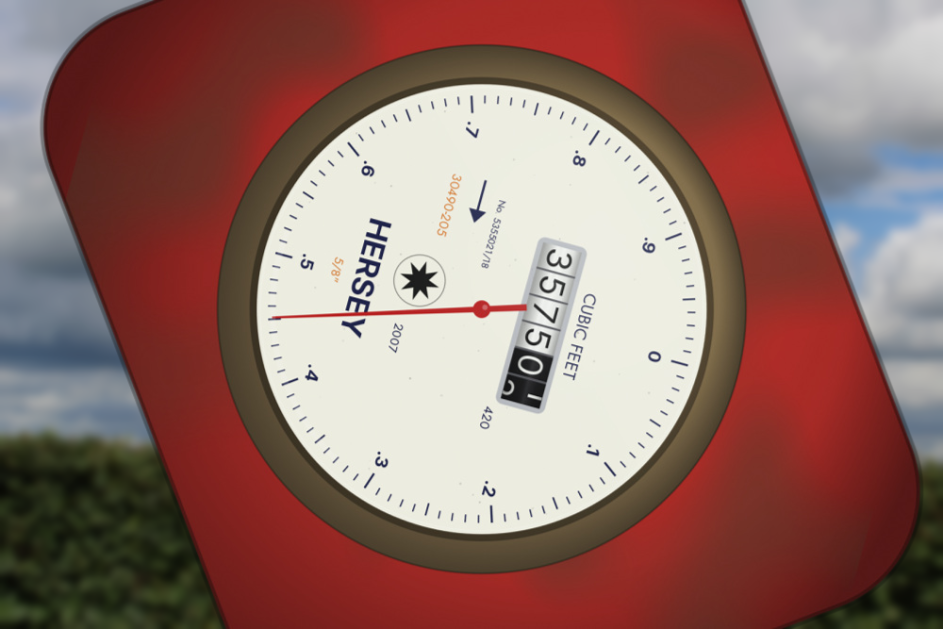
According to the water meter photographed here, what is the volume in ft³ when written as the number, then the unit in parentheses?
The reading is 357501.45 (ft³)
